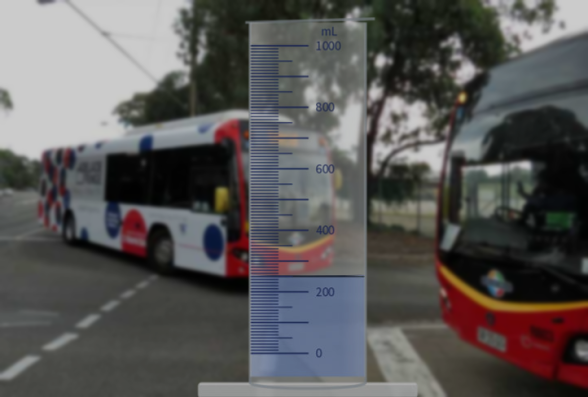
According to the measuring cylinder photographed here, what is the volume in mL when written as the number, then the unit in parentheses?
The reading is 250 (mL)
